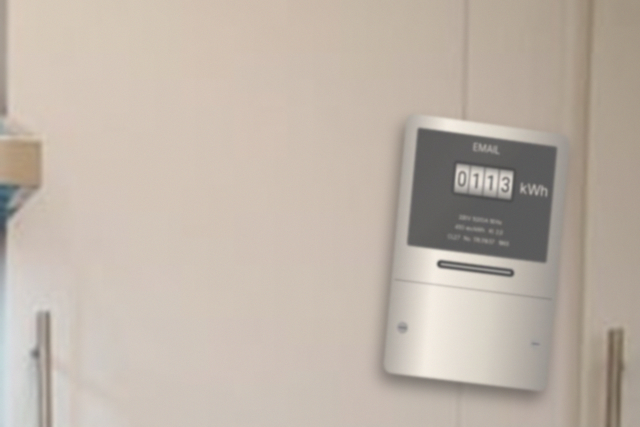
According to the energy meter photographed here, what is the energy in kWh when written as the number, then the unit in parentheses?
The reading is 113 (kWh)
